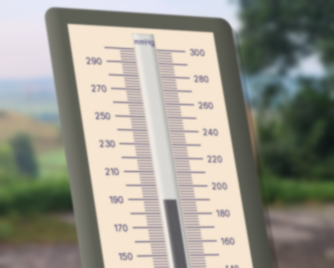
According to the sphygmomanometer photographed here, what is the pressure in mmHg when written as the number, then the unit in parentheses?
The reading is 190 (mmHg)
